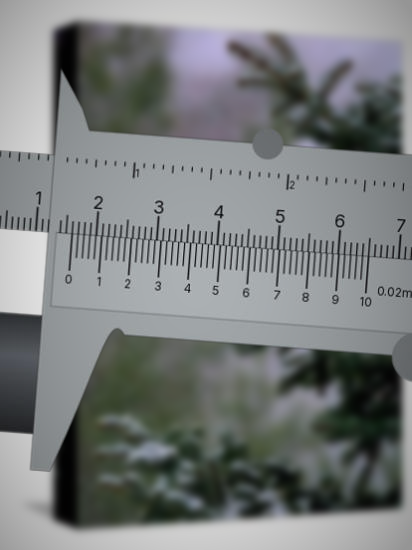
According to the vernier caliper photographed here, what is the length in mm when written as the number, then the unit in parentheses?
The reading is 16.0 (mm)
